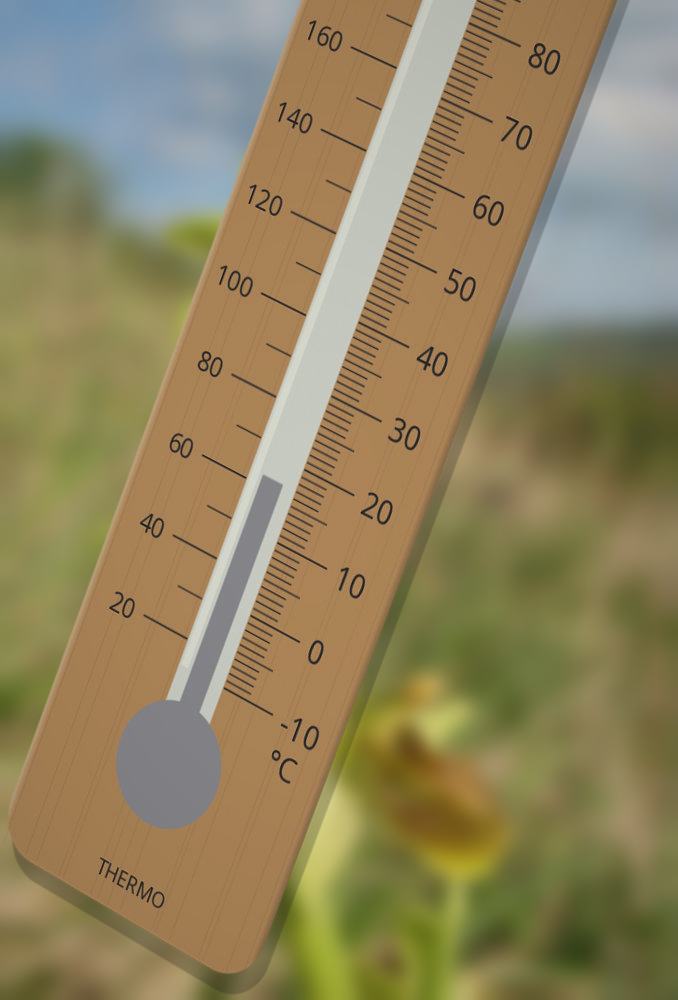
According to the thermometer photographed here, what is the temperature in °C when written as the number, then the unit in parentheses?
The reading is 17 (°C)
